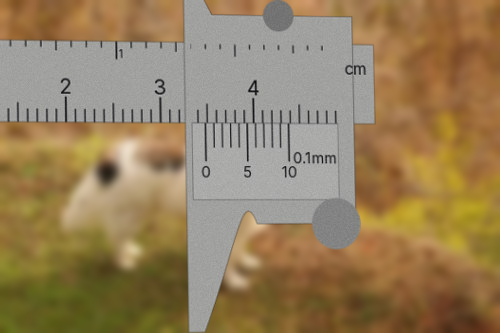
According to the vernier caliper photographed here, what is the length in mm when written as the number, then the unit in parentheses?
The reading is 34.8 (mm)
